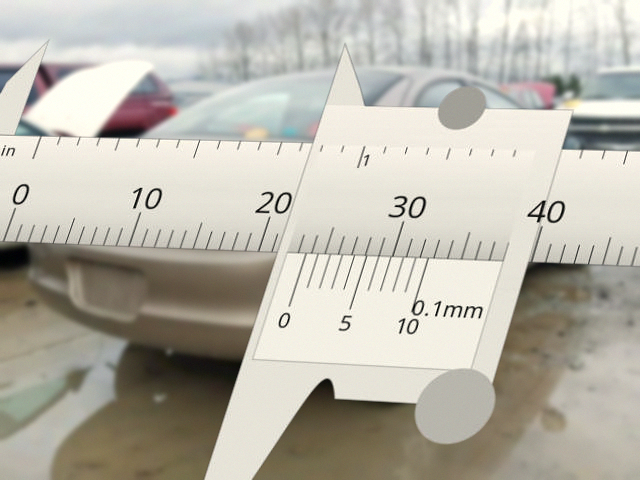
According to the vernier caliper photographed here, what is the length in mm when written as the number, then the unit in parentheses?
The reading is 23.6 (mm)
